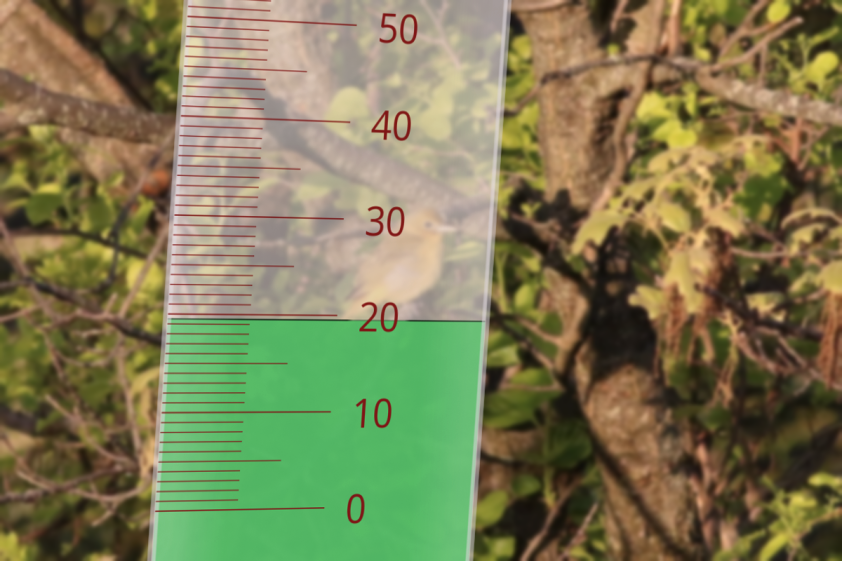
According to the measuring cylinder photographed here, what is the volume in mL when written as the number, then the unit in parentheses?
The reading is 19.5 (mL)
